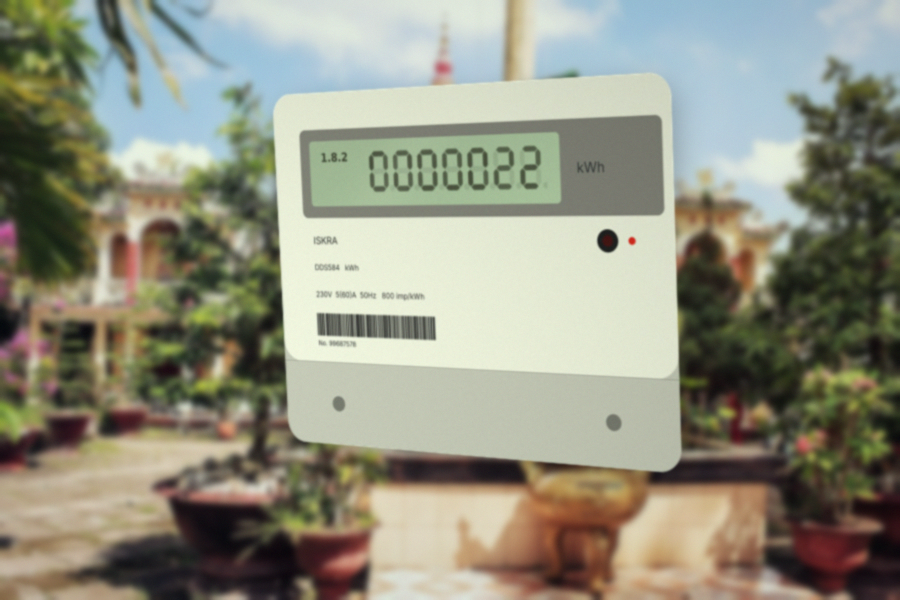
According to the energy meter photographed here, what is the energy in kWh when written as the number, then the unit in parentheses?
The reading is 22 (kWh)
